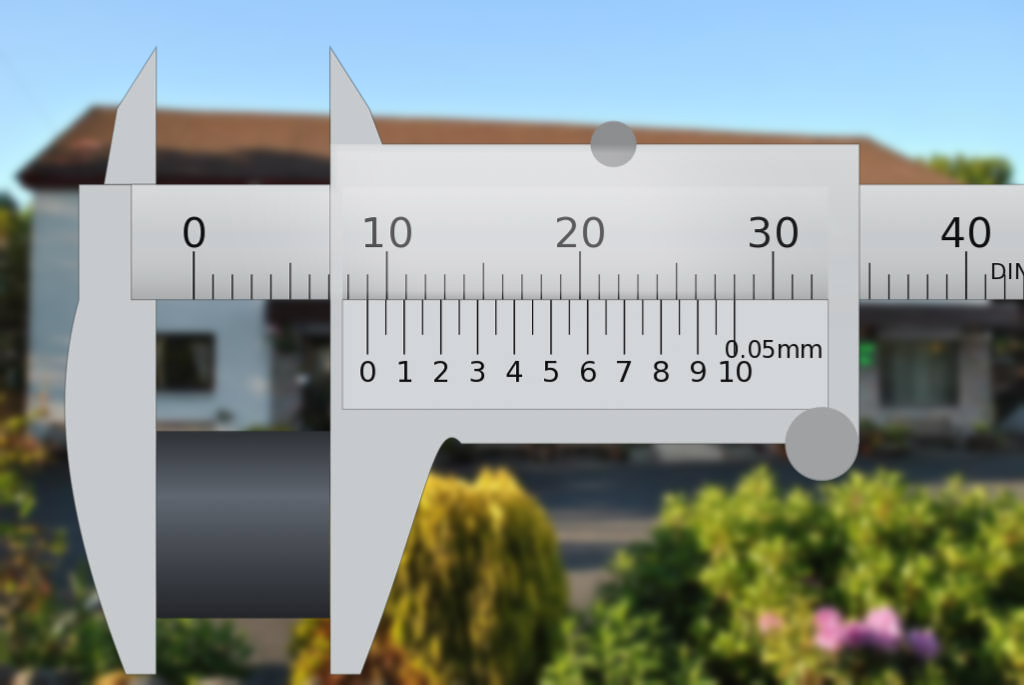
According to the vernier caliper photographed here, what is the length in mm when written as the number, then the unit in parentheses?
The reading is 9.0 (mm)
